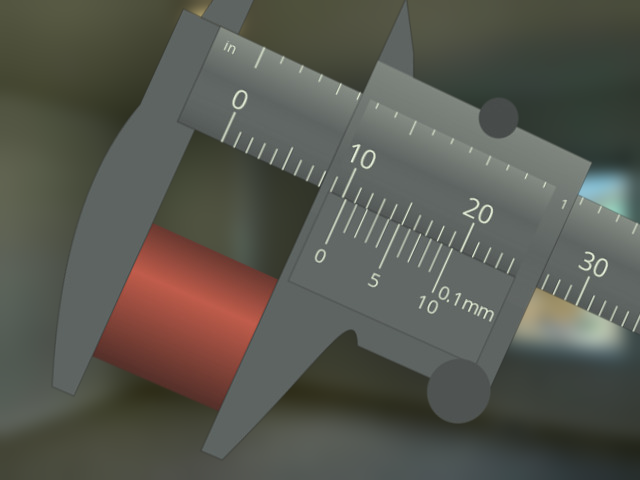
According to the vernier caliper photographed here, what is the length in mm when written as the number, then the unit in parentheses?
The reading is 10.3 (mm)
